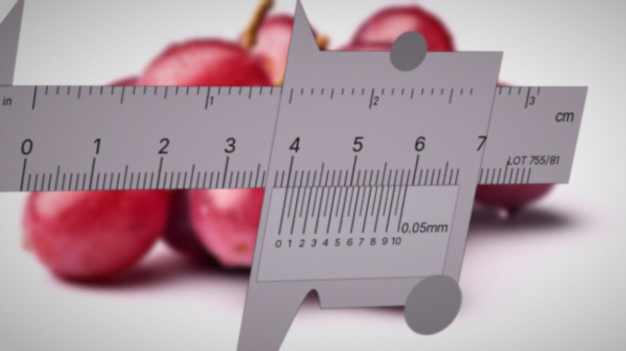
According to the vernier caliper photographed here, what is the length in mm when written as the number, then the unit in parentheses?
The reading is 40.0 (mm)
